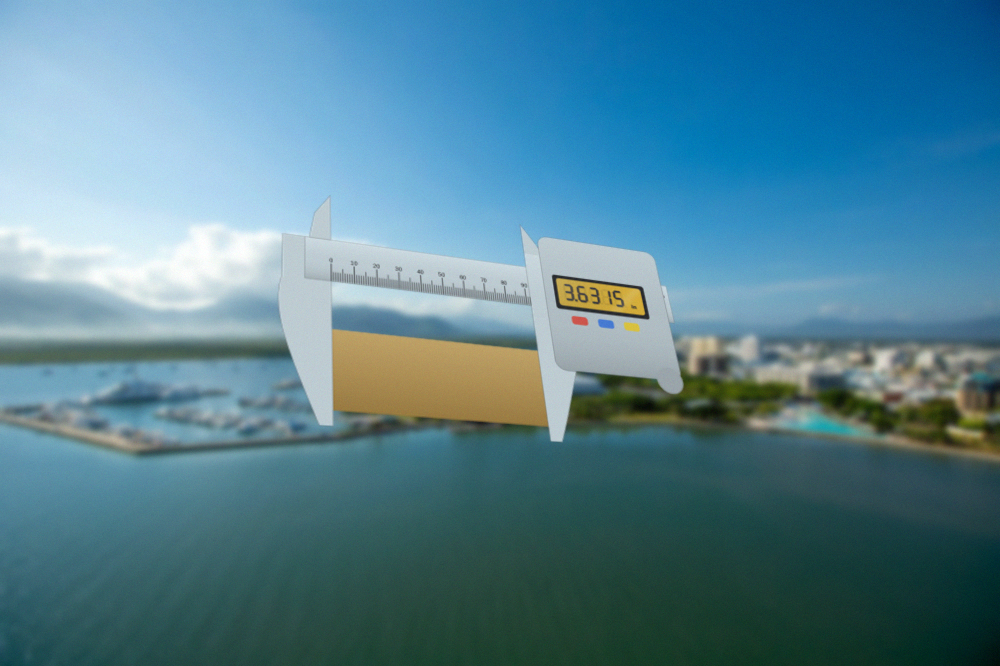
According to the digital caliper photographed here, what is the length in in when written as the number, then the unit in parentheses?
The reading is 3.6315 (in)
